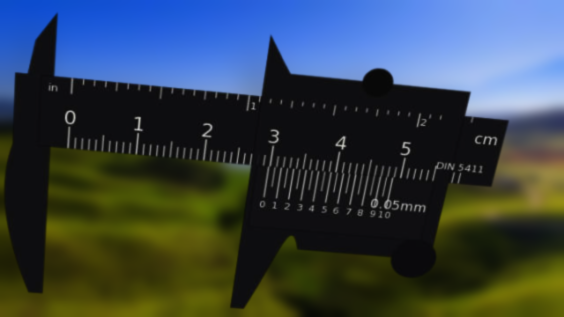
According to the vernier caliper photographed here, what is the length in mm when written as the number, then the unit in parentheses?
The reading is 29.8 (mm)
